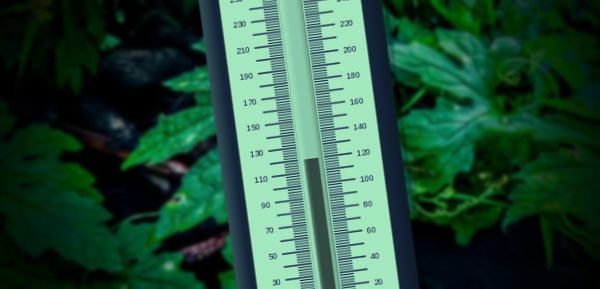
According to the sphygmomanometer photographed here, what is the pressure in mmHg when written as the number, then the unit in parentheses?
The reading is 120 (mmHg)
